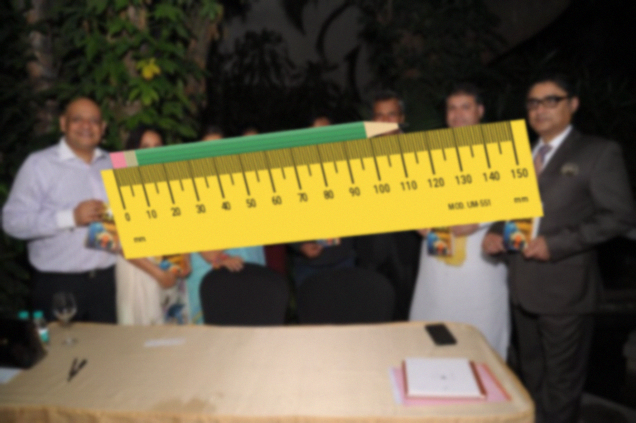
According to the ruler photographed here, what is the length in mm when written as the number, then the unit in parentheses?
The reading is 115 (mm)
